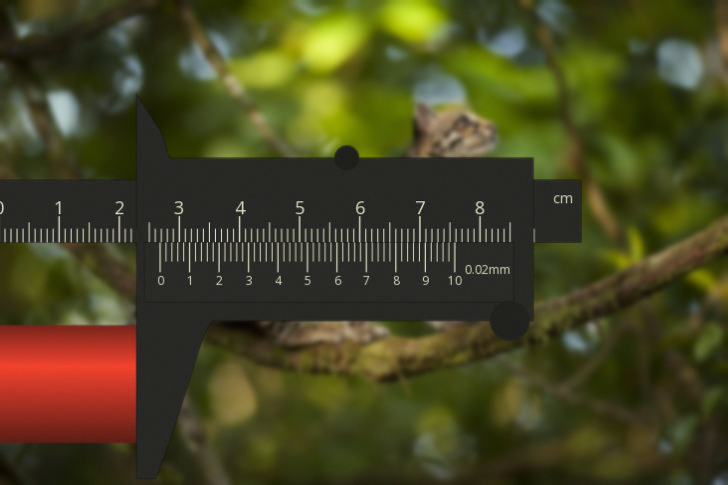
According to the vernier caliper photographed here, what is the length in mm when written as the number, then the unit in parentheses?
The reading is 26.8 (mm)
